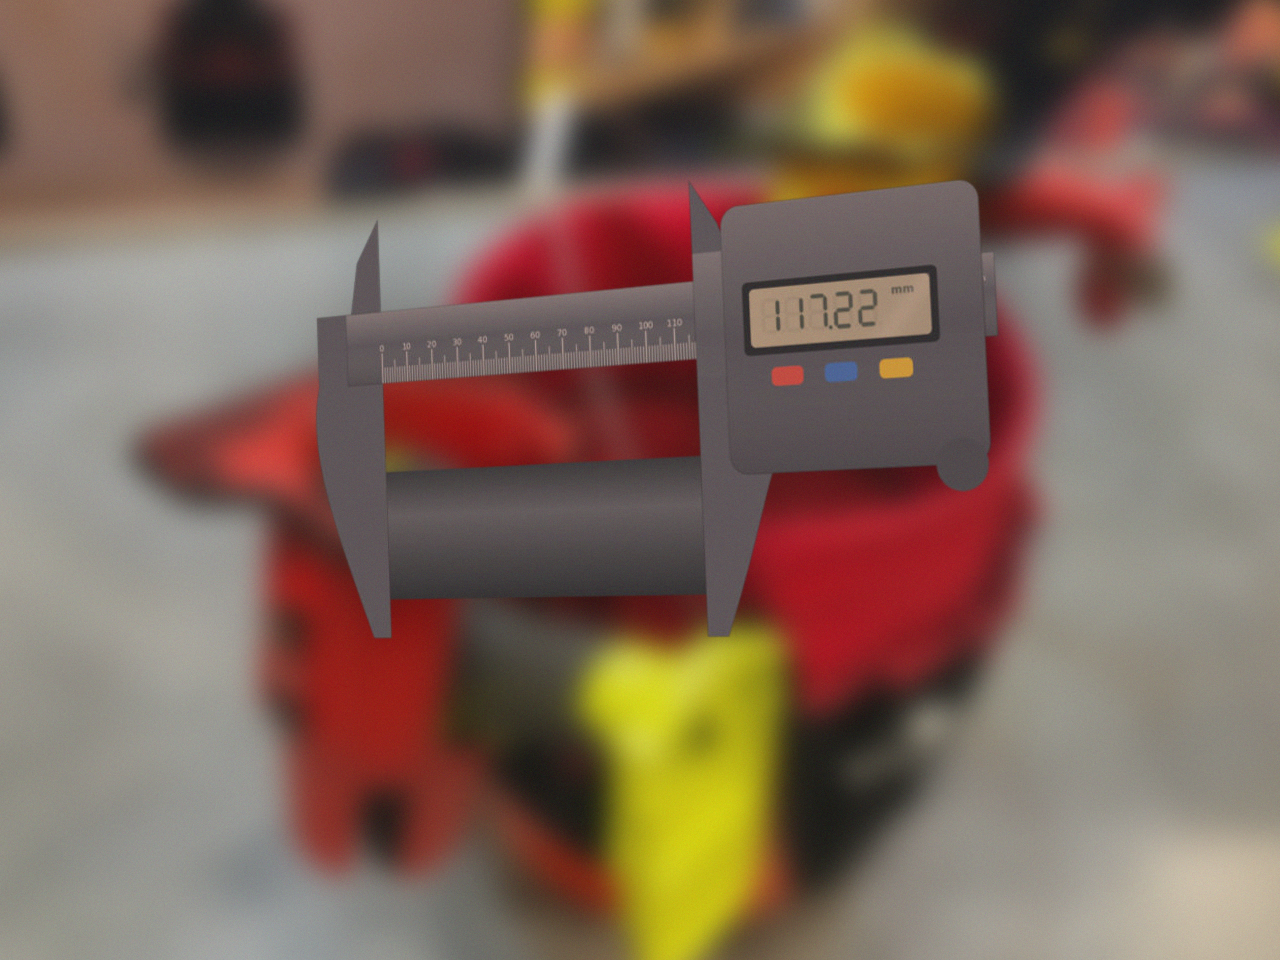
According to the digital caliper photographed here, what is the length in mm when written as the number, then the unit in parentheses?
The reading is 117.22 (mm)
